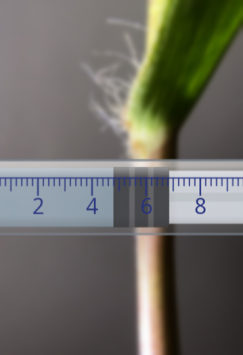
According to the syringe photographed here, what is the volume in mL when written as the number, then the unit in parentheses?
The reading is 4.8 (mL)
